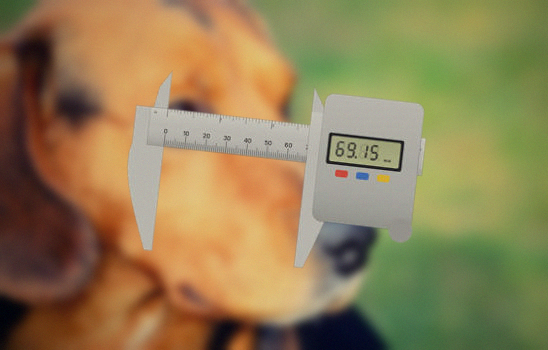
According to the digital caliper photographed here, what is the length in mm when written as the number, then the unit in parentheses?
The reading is 69.15 (mm)
